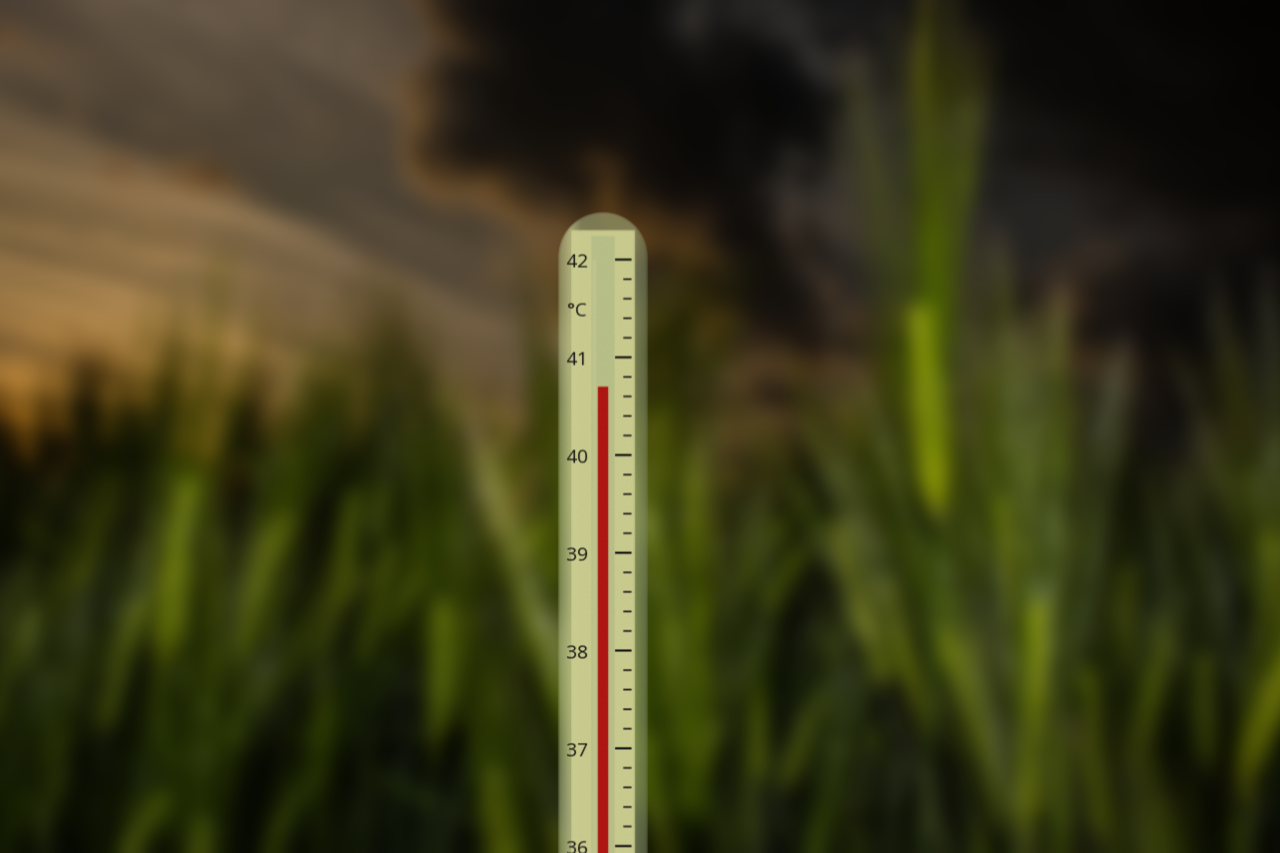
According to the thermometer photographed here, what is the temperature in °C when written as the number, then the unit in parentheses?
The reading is 40.7 (°C)
